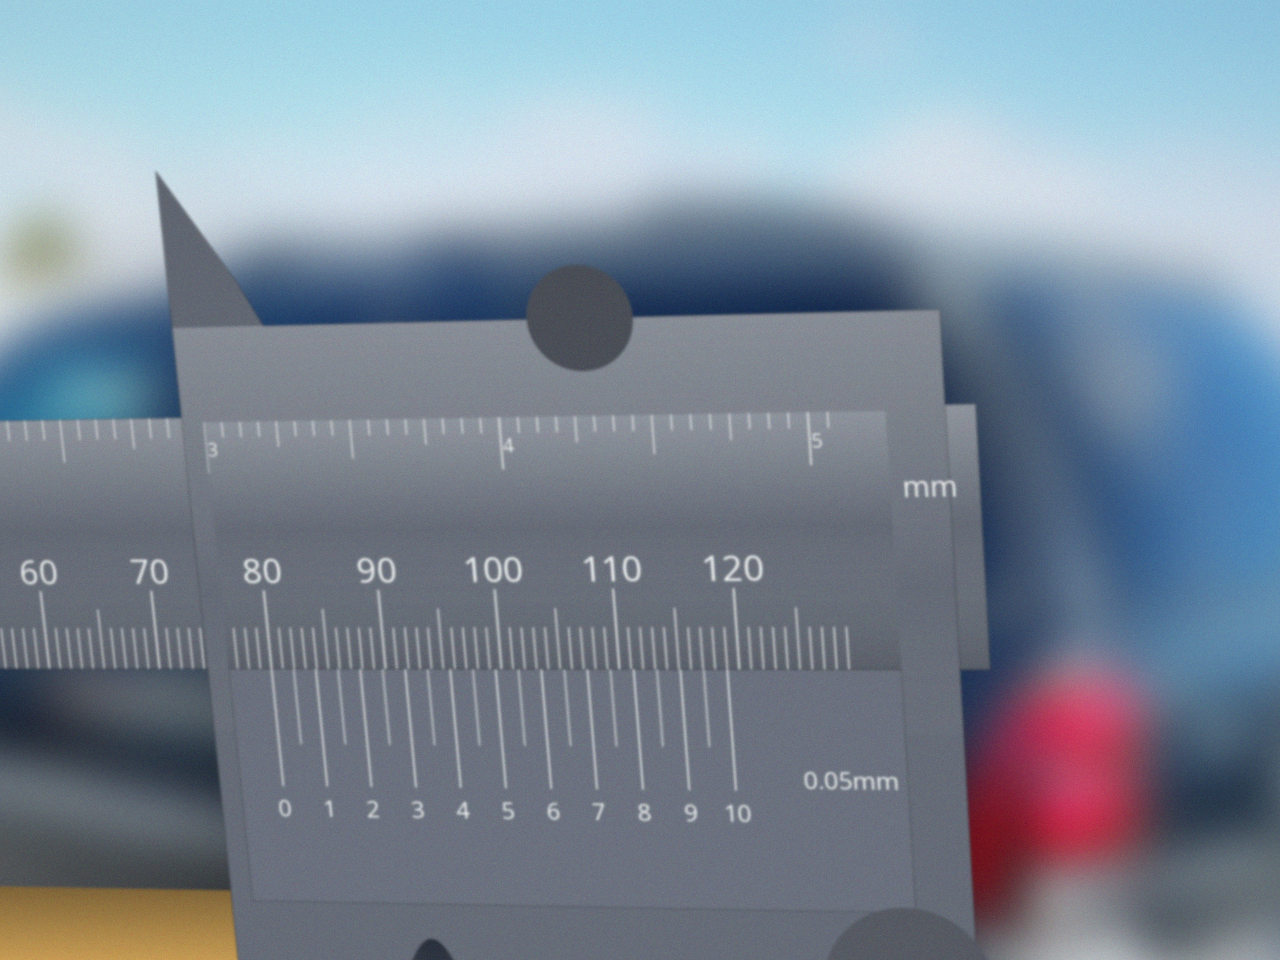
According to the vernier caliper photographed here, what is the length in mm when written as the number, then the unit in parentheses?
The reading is 80.0 (mm)
